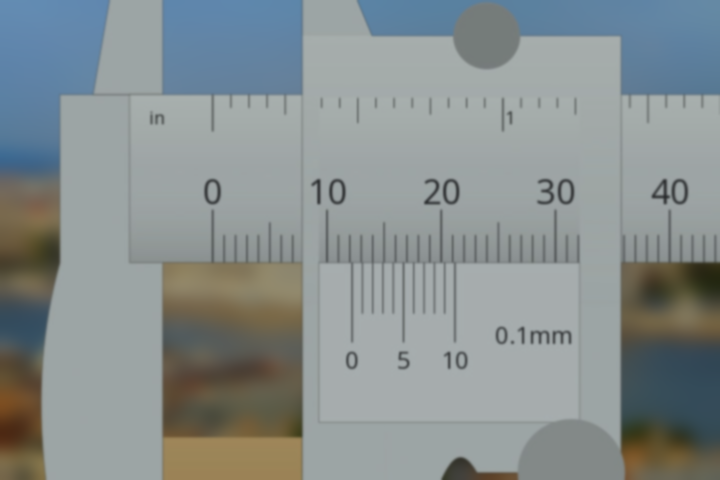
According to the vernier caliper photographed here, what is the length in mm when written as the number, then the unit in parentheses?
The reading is 12.2 (mm)
